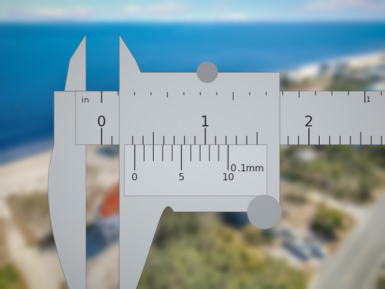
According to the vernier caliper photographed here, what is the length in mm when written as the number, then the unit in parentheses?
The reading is 3.2 (mm)
